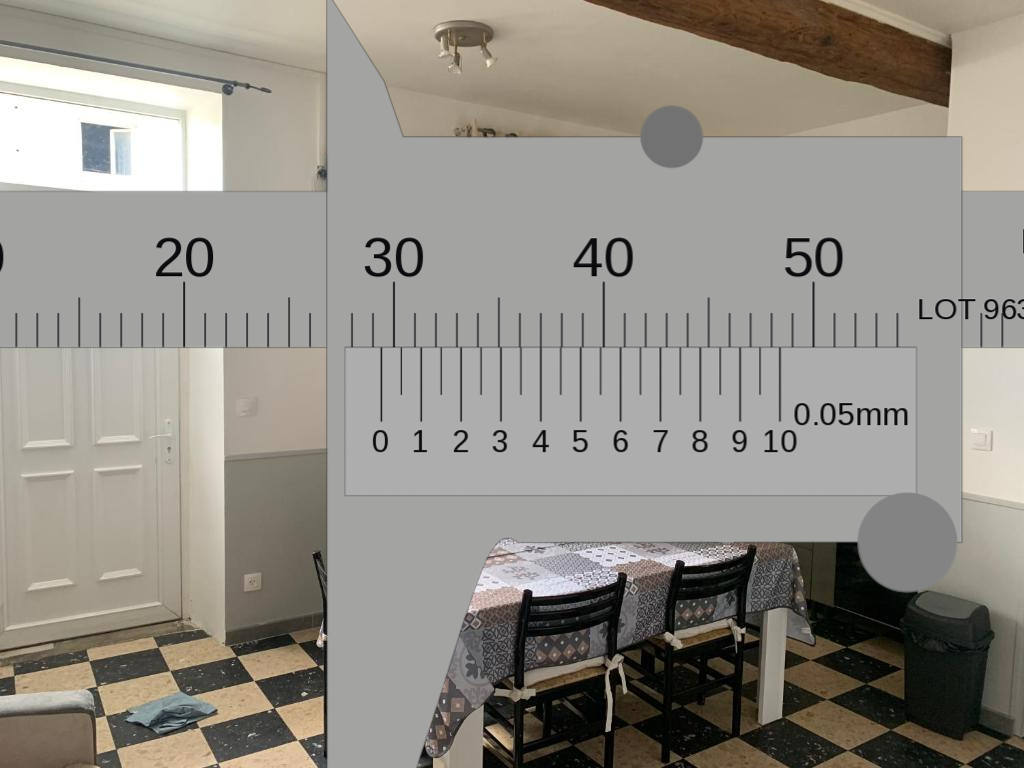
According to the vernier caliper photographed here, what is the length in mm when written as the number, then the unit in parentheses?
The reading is 29.4 (mm)
